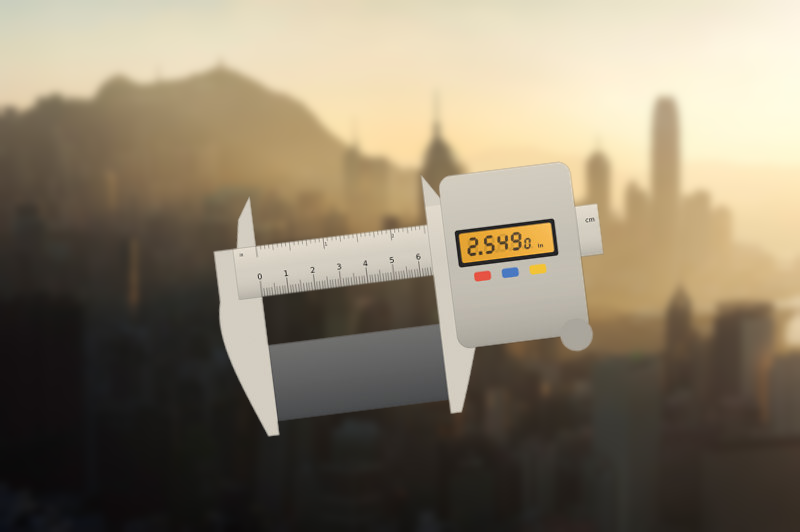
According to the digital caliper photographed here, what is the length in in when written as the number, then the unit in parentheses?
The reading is 2.5490 (in)
